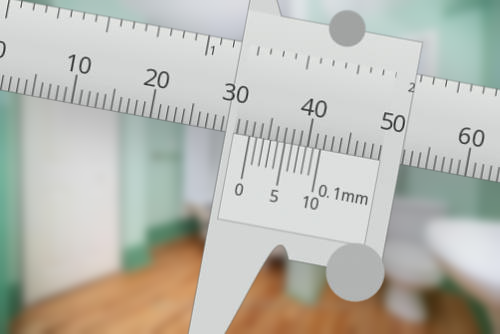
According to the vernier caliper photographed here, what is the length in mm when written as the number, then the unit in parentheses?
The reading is 32.6 (mm)
